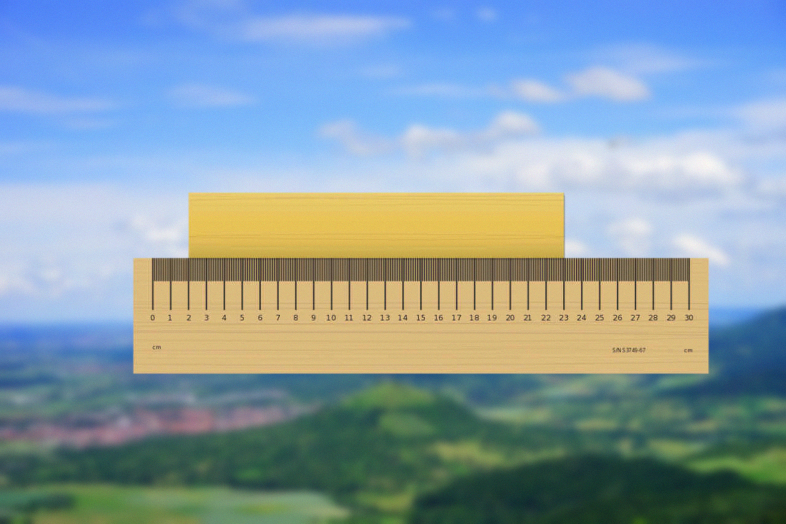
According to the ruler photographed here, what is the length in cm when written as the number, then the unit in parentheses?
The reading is 21 (cm)
